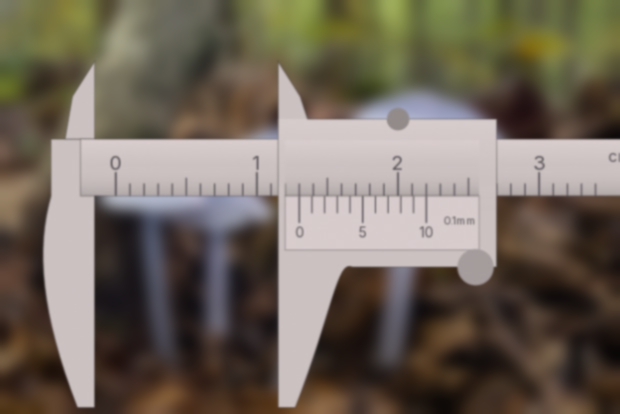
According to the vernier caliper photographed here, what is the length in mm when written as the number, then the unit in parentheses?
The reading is 13.0 (mm)
